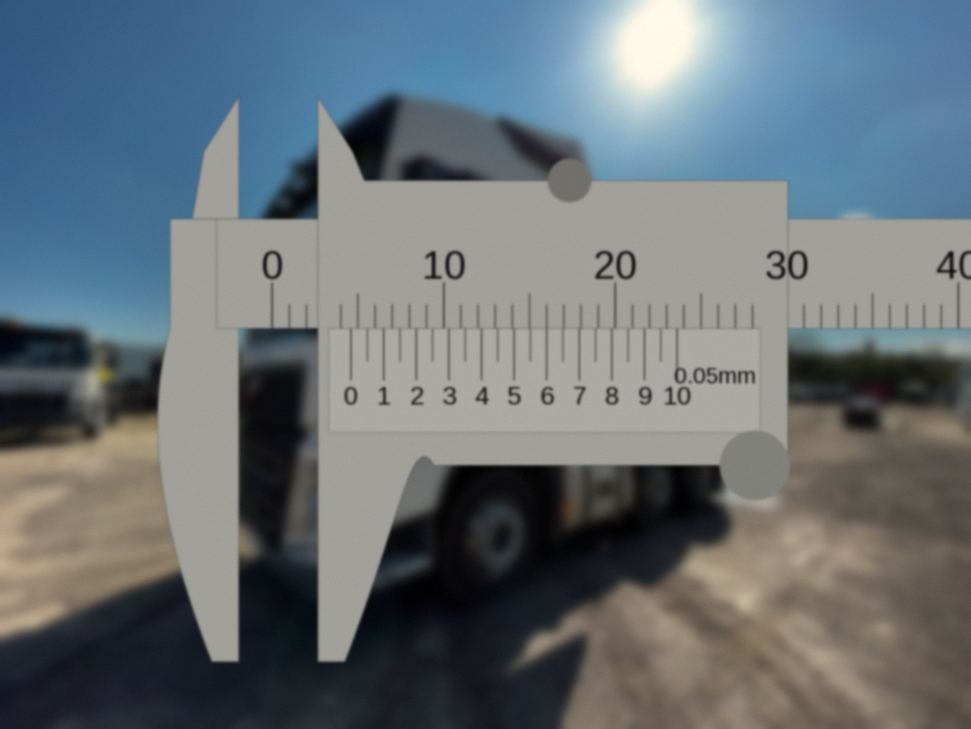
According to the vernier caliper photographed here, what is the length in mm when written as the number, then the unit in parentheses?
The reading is 4.6 (mm)
